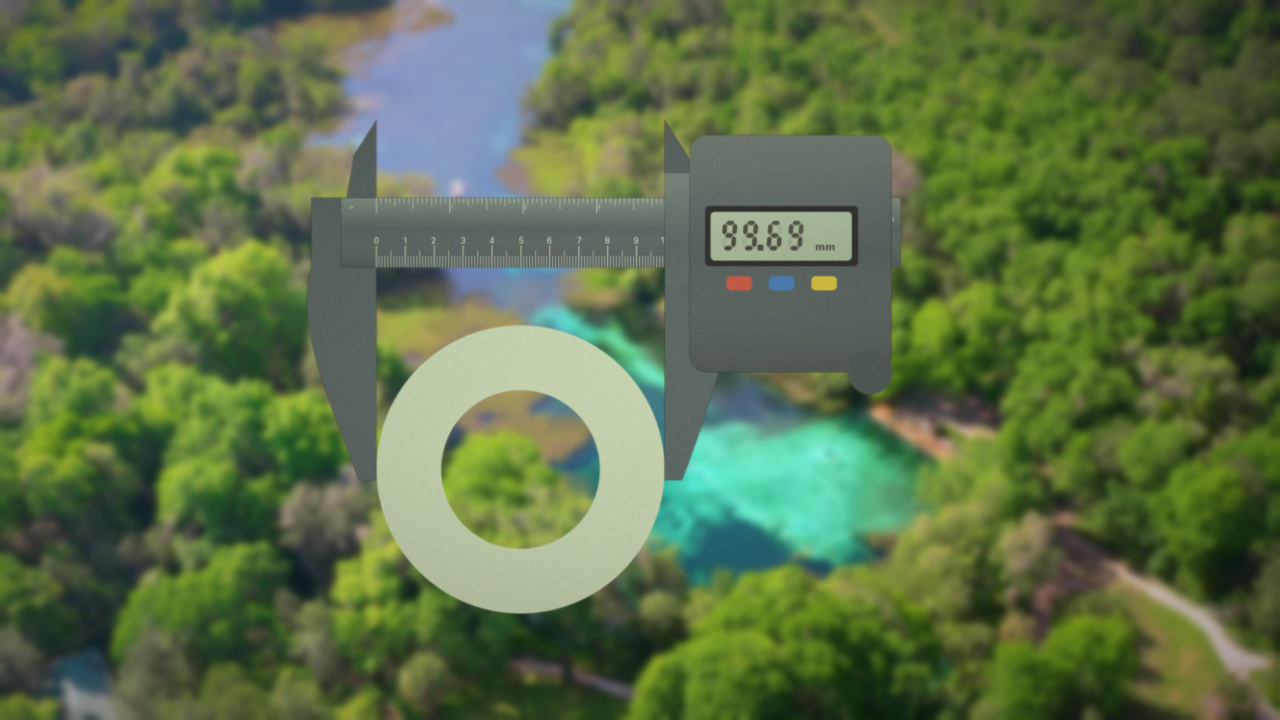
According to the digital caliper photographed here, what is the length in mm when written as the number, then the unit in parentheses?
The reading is 99.69 (mm)
